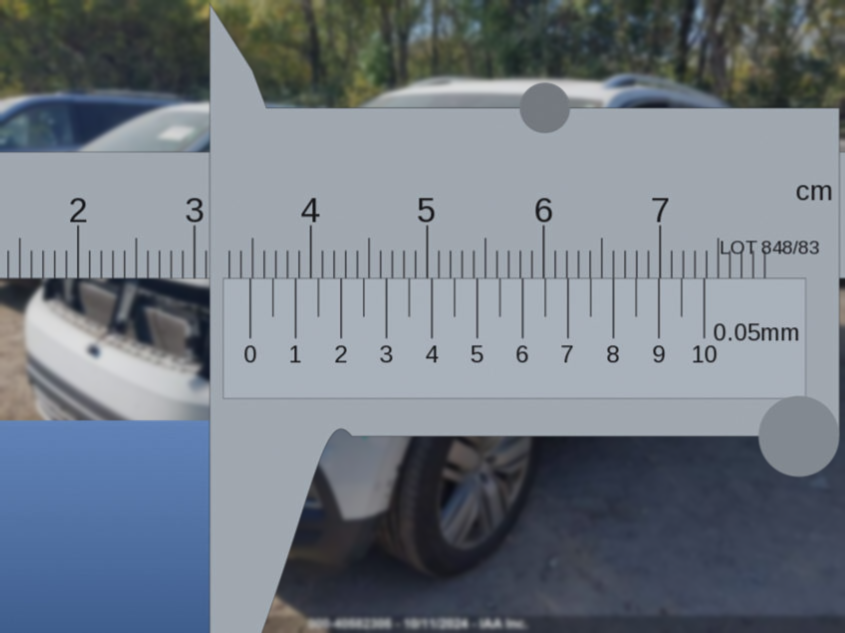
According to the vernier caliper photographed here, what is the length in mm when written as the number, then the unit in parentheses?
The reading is 34.8 (mm)
